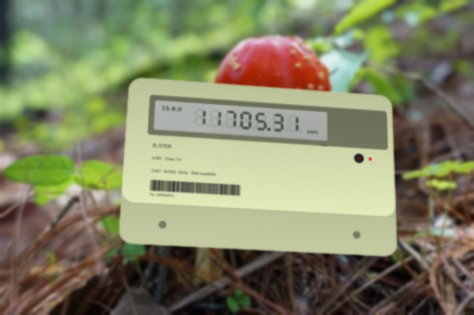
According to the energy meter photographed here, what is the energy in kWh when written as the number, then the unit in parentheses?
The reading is 11705.31 (kWh)
